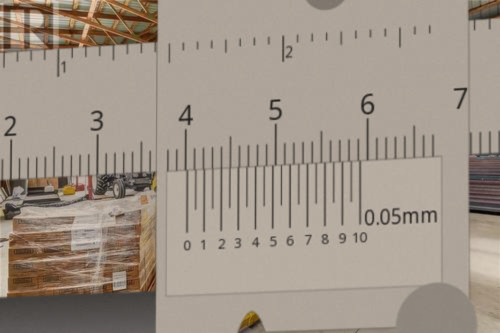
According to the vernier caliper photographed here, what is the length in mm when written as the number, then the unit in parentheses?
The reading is 40.2 (mm)
